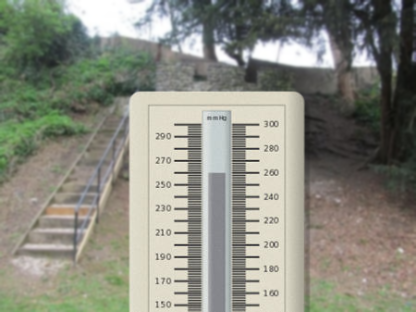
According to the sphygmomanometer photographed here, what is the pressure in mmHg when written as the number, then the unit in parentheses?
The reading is 260 (mmHg)
